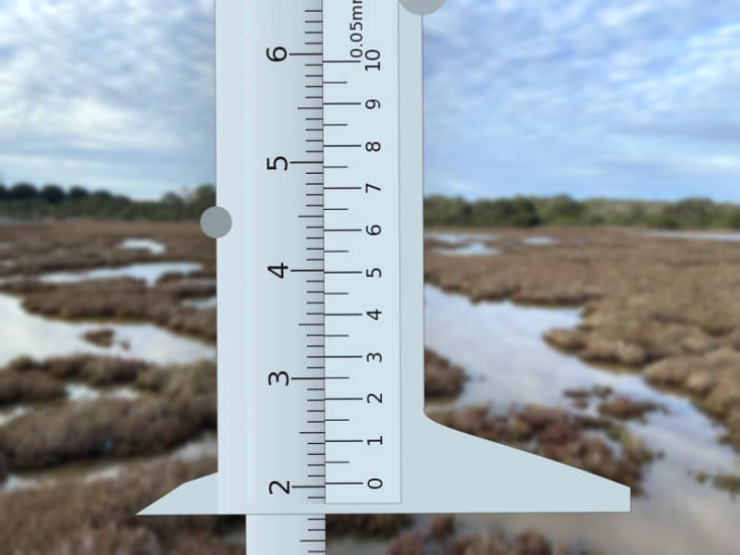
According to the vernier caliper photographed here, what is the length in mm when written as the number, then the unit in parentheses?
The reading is 20.3 (mm)
